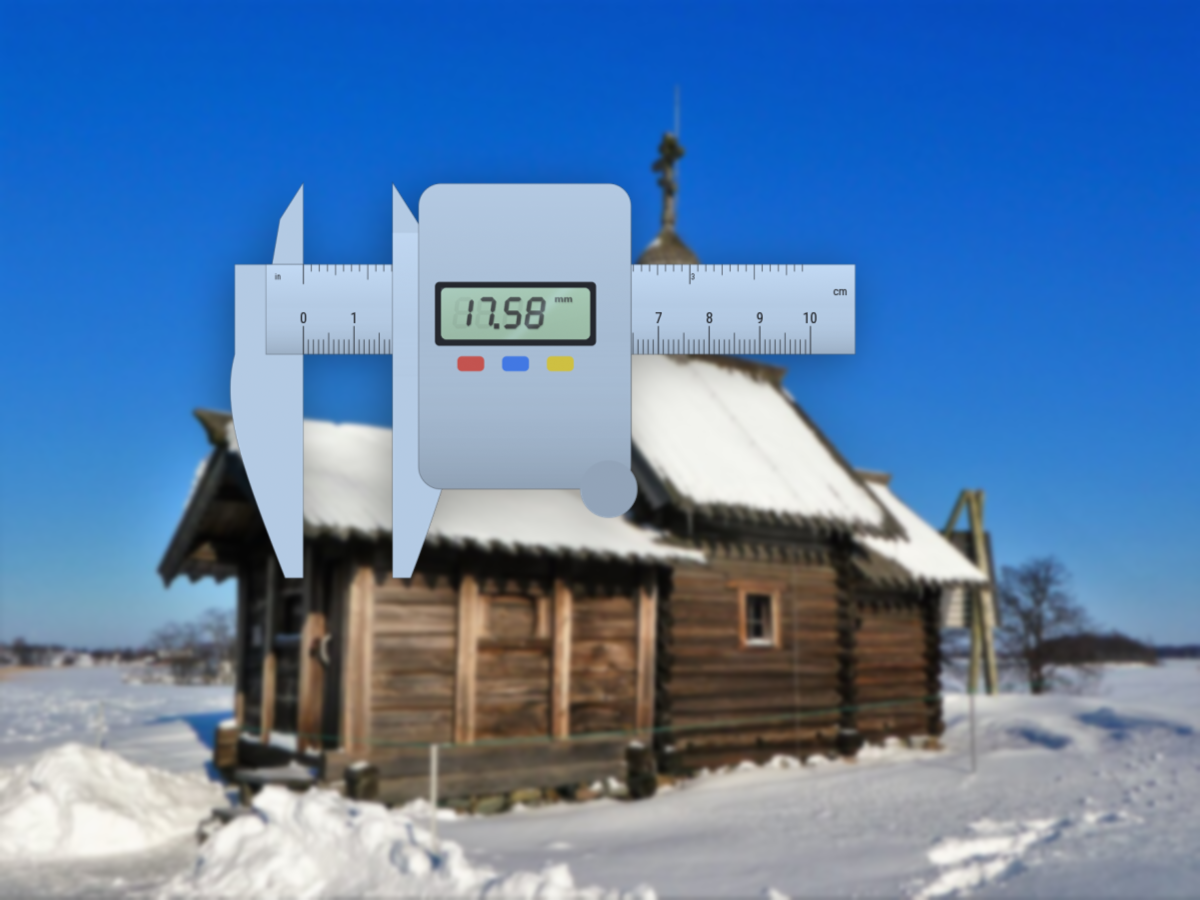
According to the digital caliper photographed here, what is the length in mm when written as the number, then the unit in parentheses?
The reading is 17.58 (mm)
